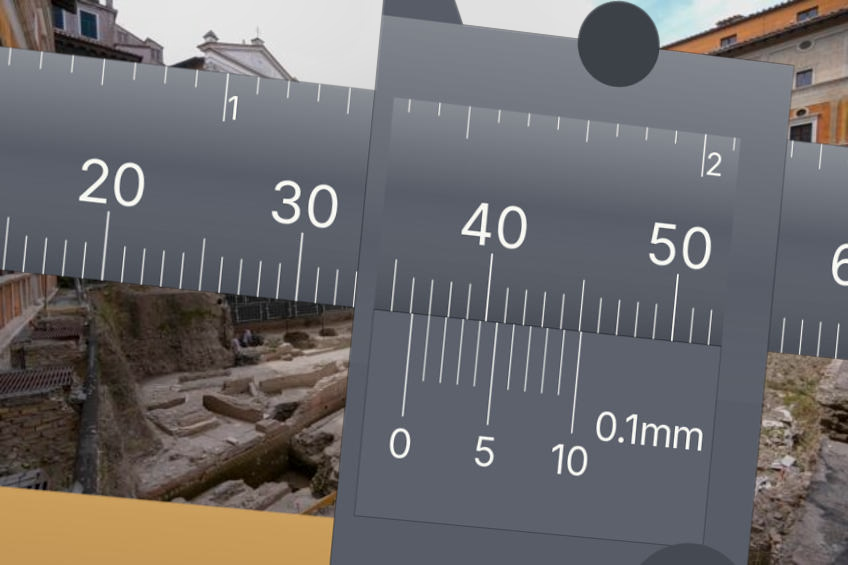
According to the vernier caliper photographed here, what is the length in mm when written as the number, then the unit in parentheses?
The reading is 36.1 (mm)
